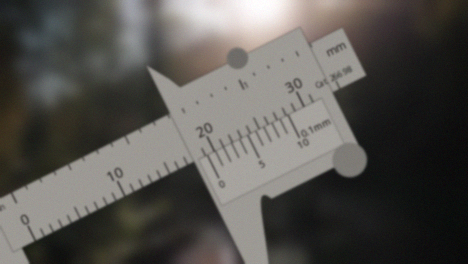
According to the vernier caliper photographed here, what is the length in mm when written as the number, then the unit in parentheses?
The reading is 19.2 (mm)
